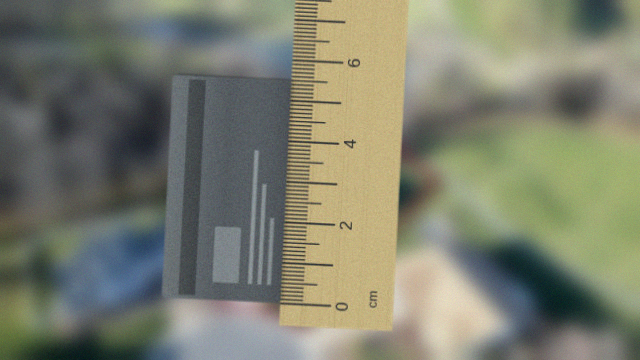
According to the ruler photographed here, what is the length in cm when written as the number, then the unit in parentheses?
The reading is 5.5 (cm)
